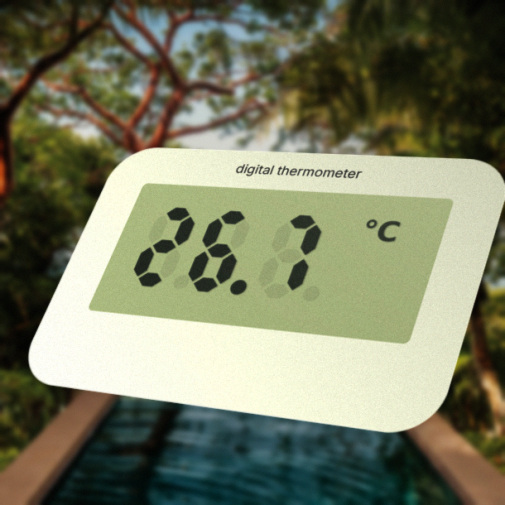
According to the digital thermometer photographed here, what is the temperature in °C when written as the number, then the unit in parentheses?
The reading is 26.7 (°C)
